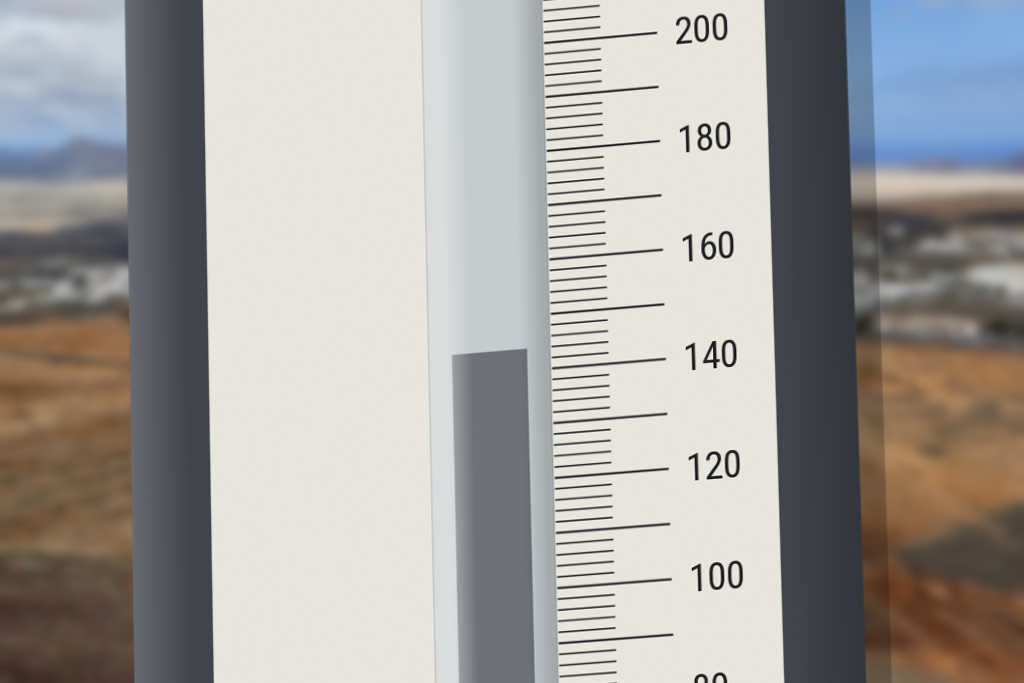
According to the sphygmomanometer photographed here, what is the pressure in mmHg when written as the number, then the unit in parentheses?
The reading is 144 (mmHg)
